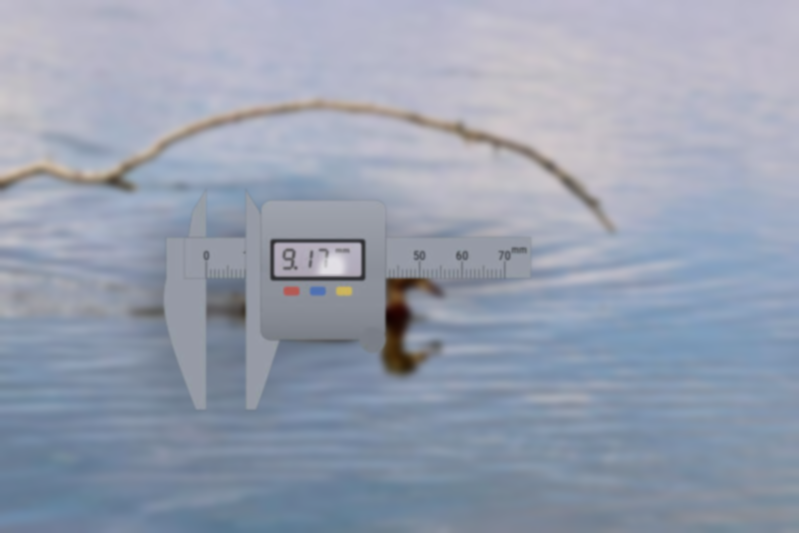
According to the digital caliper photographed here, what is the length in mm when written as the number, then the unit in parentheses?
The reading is 9.17 (mm)
